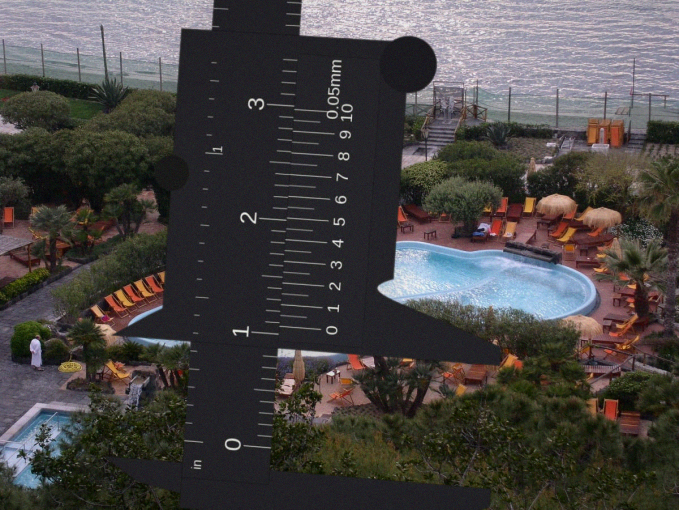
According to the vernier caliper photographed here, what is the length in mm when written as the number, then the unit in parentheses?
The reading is 10.7 (mm)
